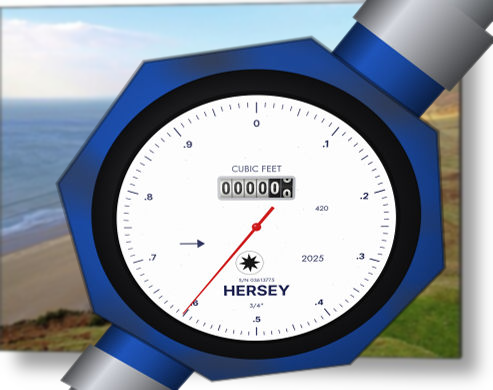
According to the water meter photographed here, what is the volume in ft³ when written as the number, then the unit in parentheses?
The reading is 8.60 (ft³)
